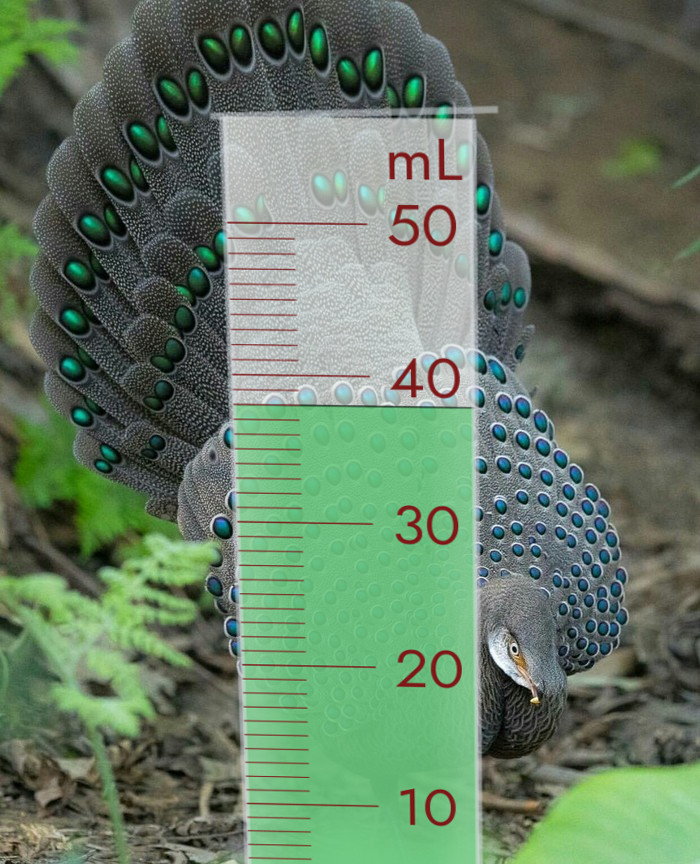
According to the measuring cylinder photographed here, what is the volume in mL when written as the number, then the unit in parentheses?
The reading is 38 (mL)
